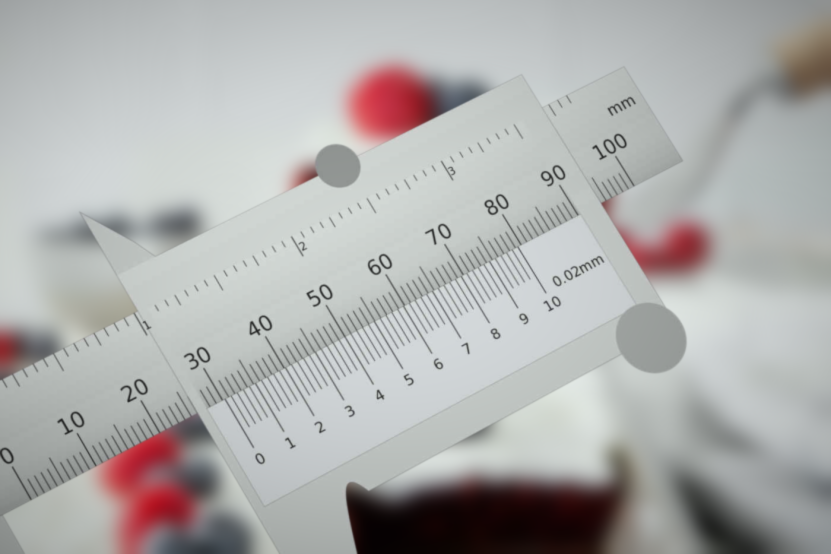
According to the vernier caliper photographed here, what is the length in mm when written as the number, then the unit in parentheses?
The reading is 30.4 (mm)
